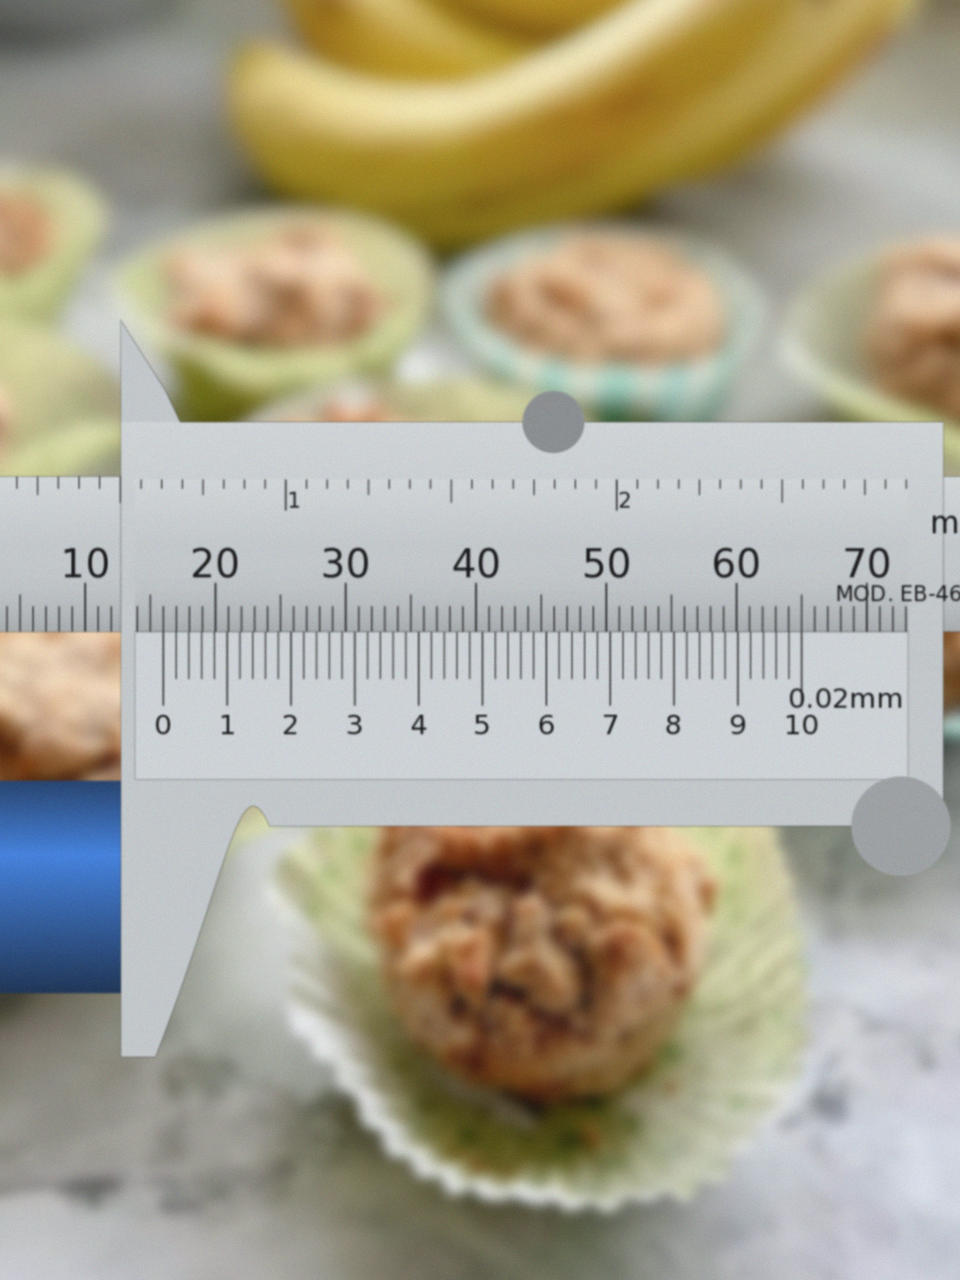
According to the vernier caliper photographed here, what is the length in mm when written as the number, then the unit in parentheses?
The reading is 16.0 (mm)
